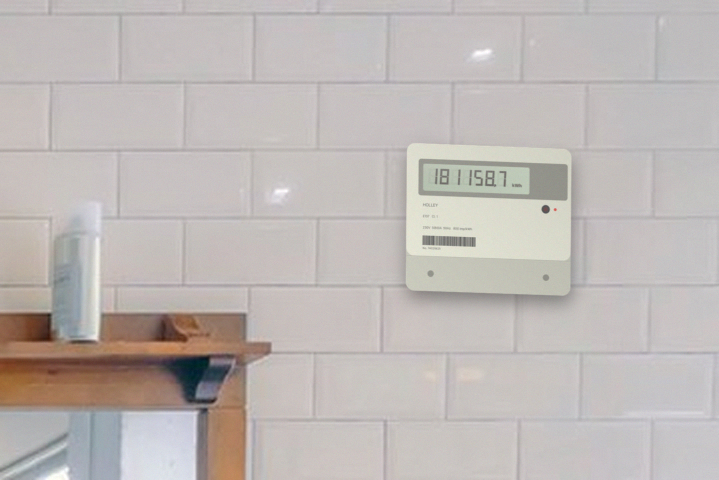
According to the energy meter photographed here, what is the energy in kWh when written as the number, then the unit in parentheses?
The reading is 181158.7 (kWh)
